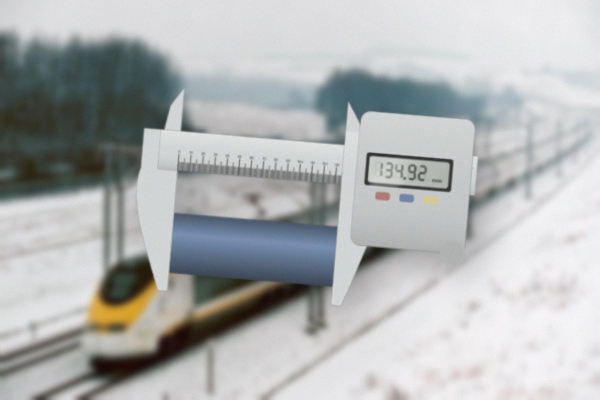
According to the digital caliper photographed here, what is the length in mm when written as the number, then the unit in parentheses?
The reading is 134.92 (mm)
